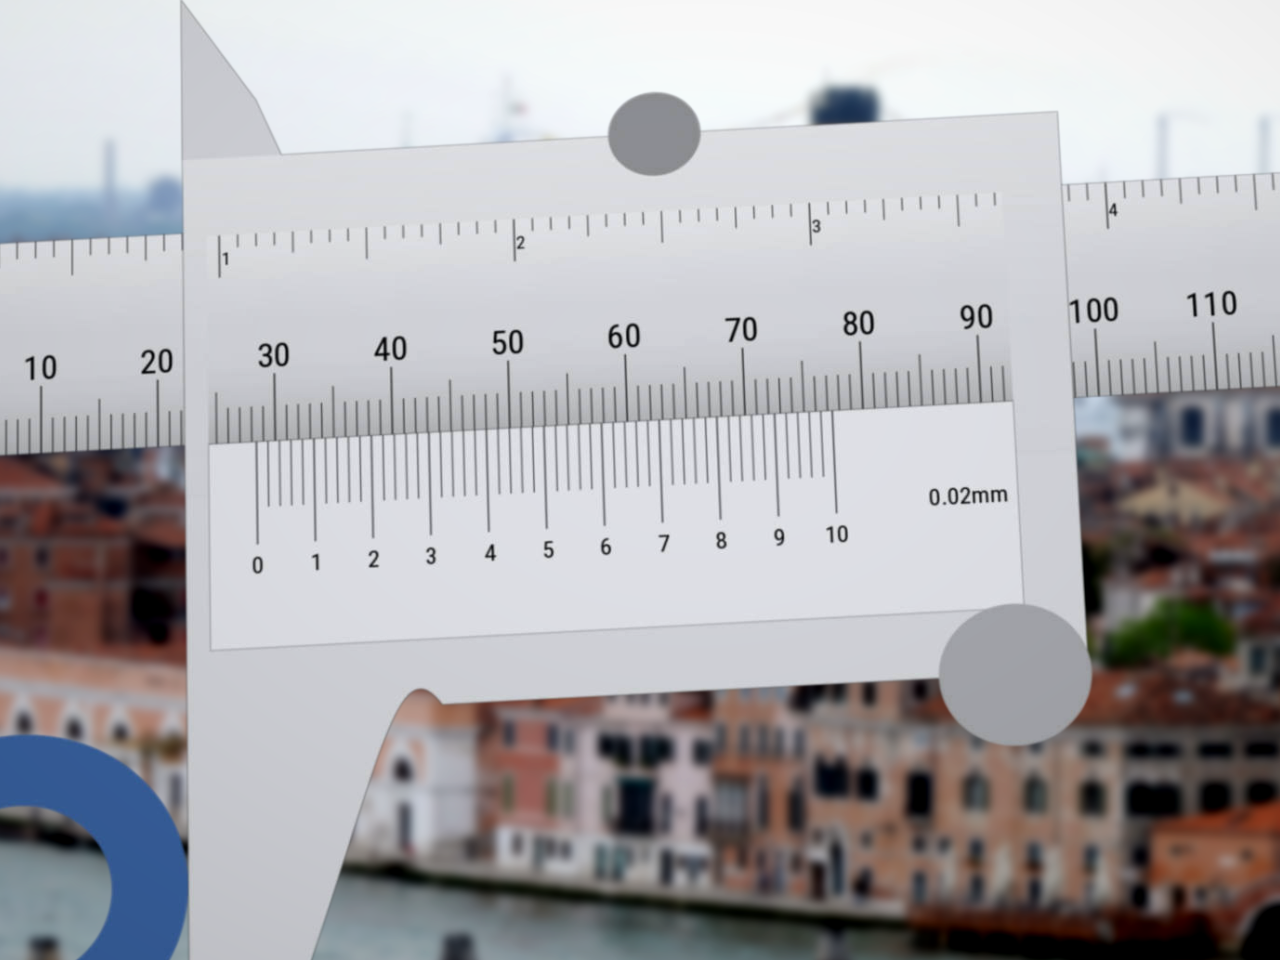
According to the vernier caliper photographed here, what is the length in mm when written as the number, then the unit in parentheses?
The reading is 28.4 (mm)
